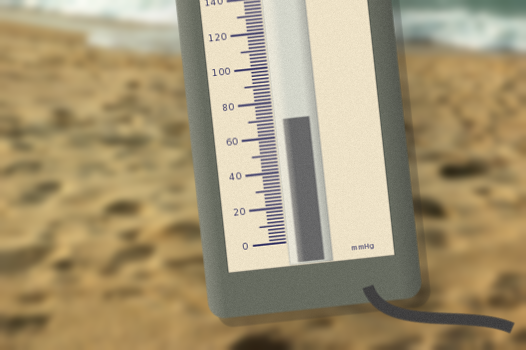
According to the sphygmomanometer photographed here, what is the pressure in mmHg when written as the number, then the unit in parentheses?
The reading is 70 (mmHg)
